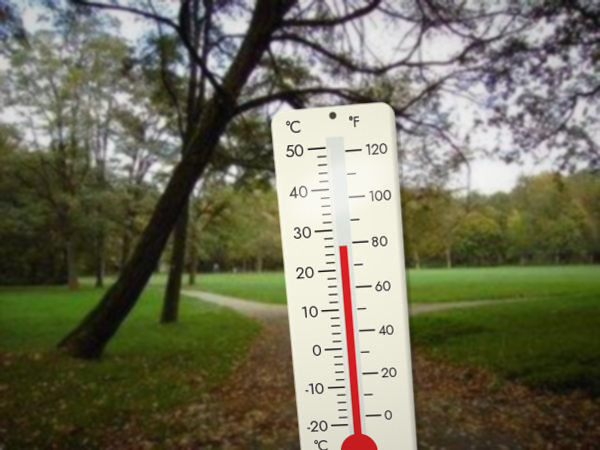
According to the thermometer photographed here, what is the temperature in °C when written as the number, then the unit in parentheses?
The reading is 26 (°C)
